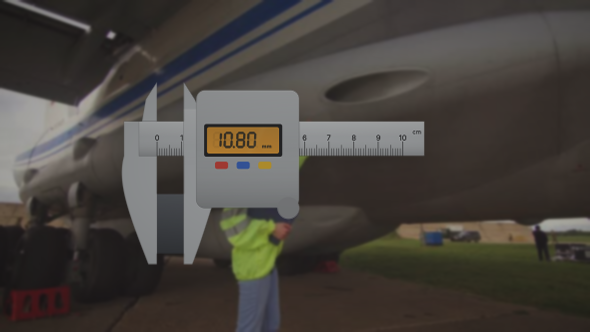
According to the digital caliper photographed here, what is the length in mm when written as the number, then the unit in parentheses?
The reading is 10.80 (mm)
